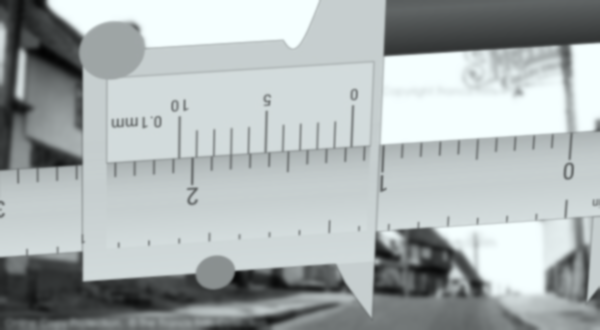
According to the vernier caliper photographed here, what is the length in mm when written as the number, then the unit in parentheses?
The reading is 11.7 (mm)
